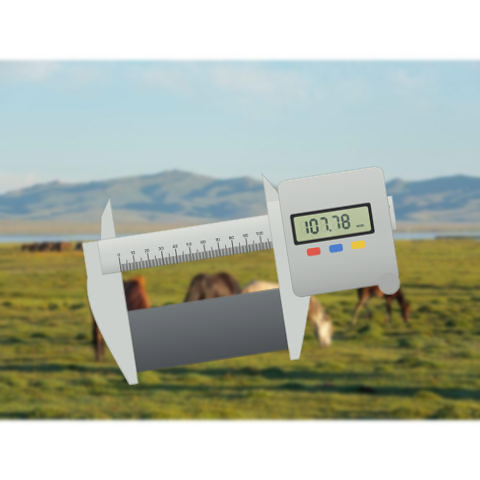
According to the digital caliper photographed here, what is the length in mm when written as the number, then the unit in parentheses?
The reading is 107.78 (mm)
